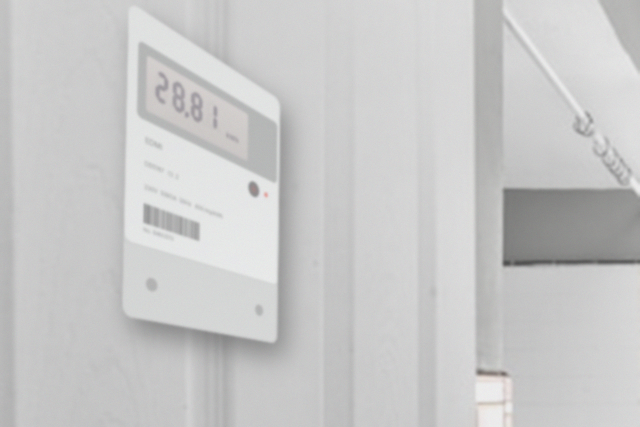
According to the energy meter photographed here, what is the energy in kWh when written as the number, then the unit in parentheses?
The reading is 28.81 (kWh)
